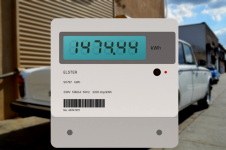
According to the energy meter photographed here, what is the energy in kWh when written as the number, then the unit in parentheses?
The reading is 1474.44 (kWh)
